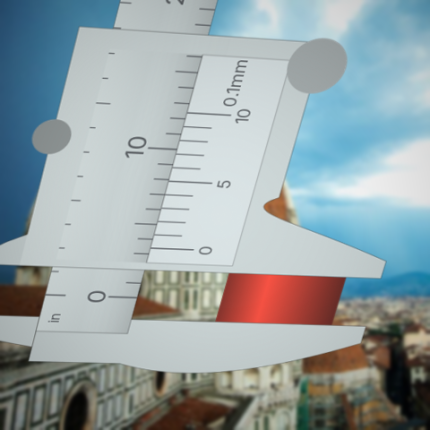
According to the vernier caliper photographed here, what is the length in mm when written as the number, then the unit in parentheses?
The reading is 3.4 (mm)
